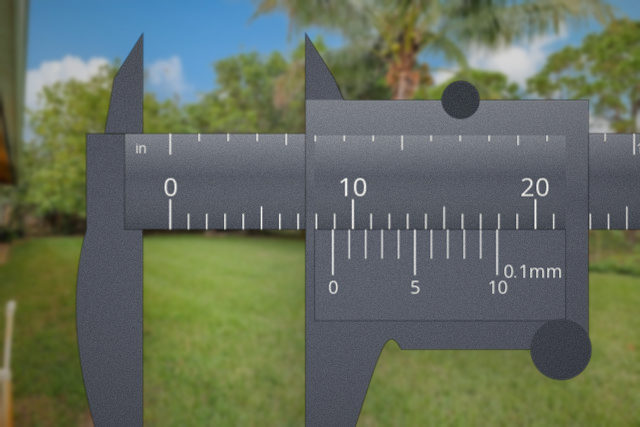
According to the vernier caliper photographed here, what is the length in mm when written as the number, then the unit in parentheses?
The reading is 8.9 (mm)
